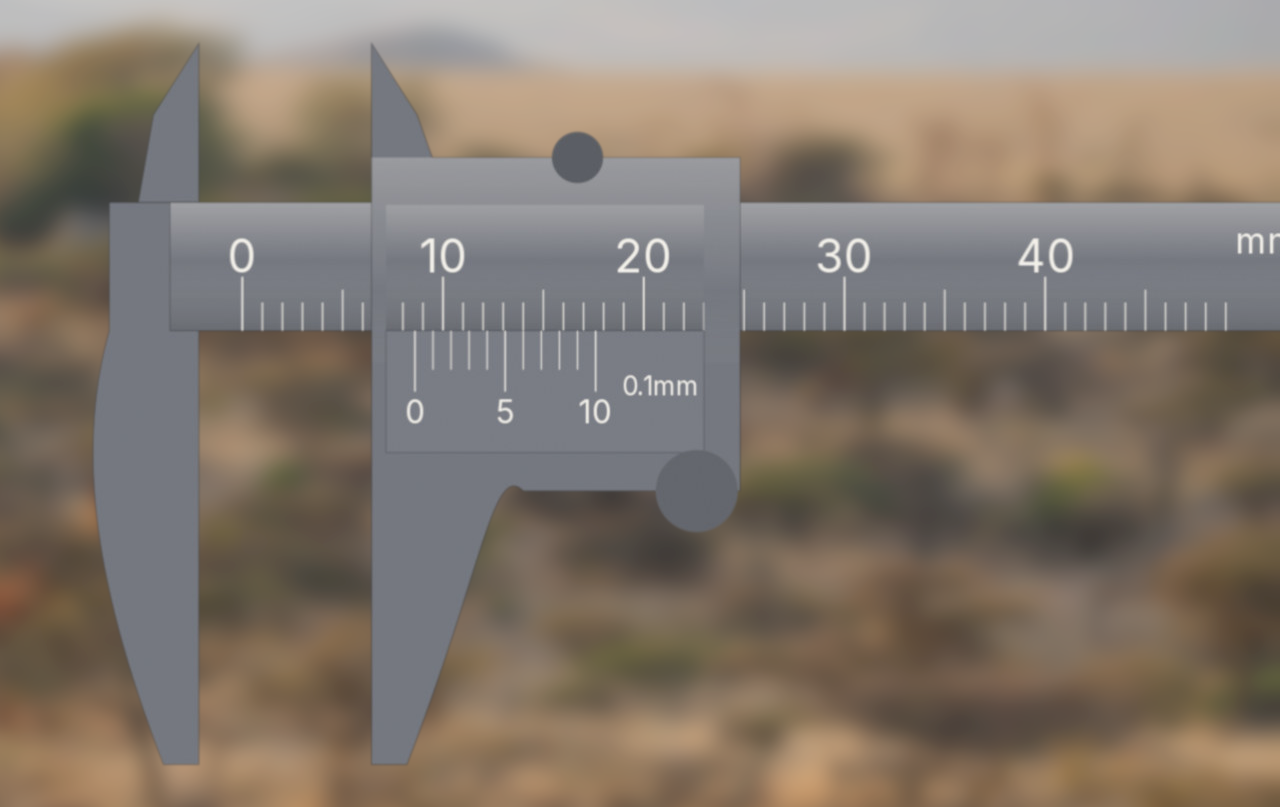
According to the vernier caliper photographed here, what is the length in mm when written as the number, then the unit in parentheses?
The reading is 8.6 (mm)
